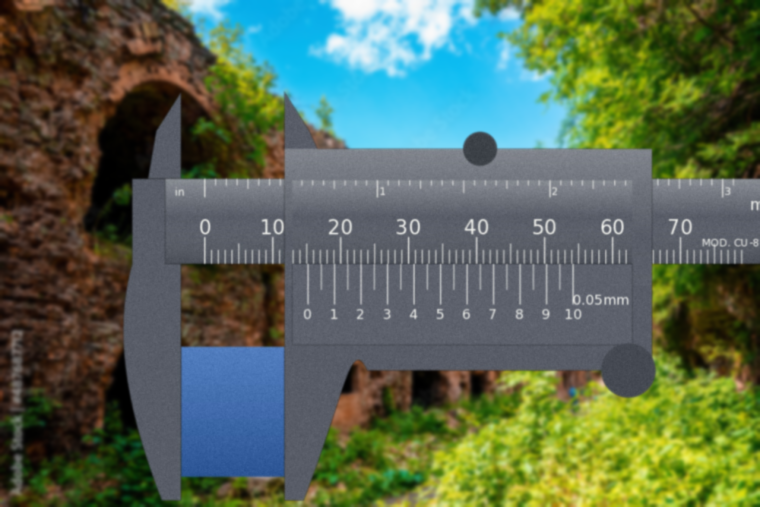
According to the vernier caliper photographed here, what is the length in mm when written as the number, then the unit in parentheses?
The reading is 15.2 (mm)
